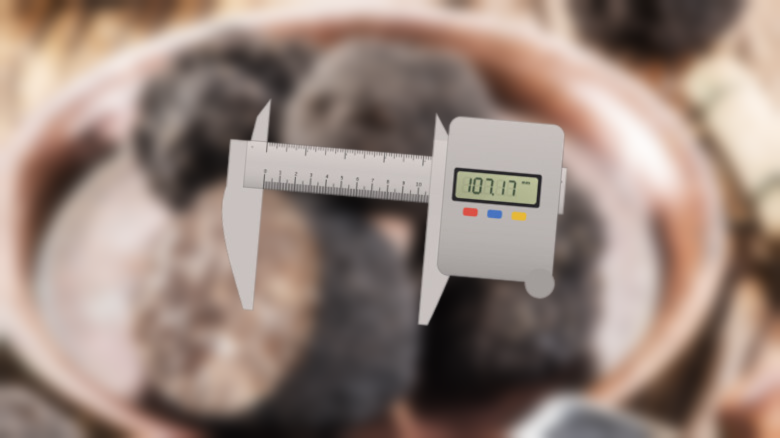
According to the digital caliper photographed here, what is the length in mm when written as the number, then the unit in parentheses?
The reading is 107.17 (mm)
